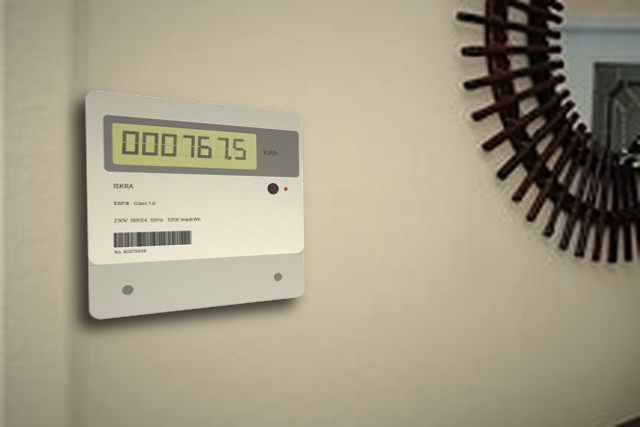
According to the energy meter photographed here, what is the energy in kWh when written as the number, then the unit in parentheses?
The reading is 767.5 (kWh)
